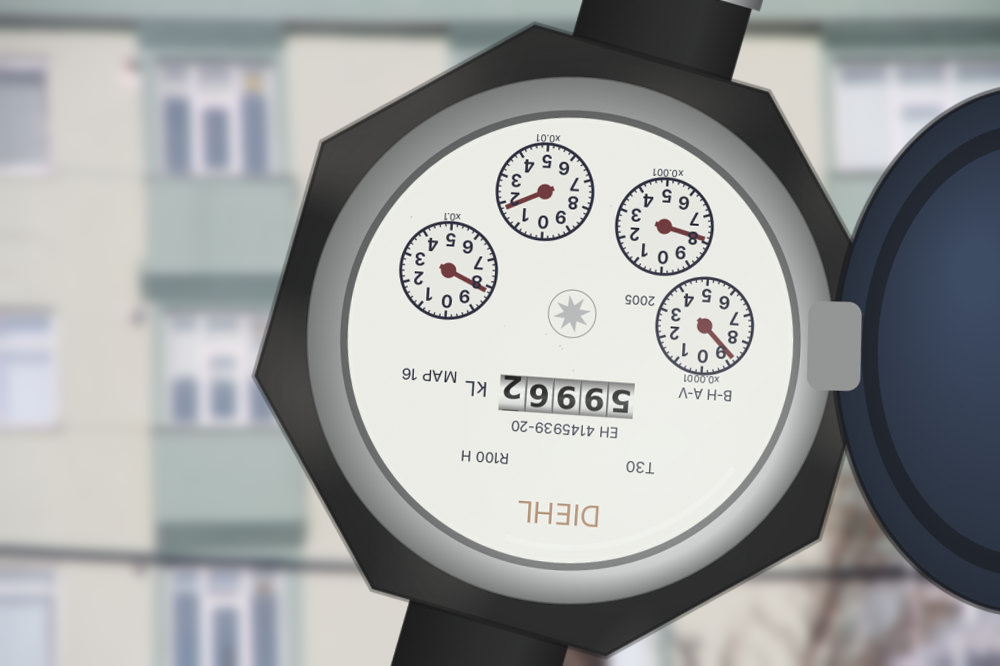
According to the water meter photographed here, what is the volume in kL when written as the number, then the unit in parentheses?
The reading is 59961.8178 (kL)
